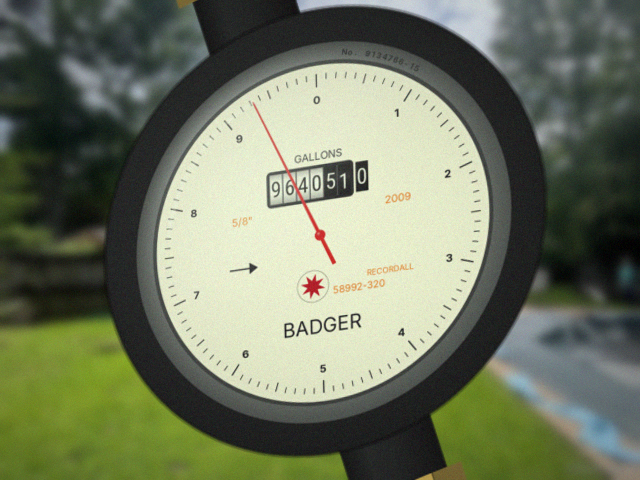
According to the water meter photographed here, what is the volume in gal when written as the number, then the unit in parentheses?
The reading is 9640509.3 (gal)
